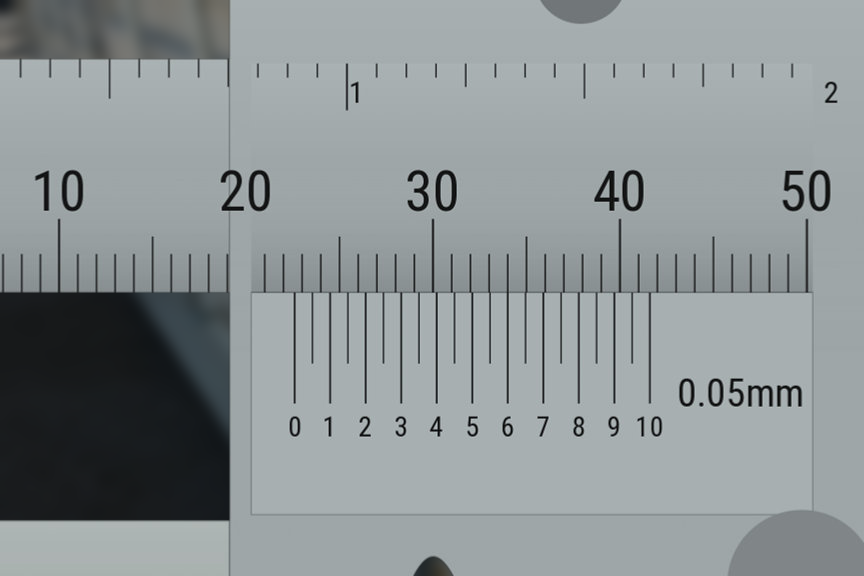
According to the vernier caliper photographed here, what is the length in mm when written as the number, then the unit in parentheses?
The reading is 22.6 (mm)
